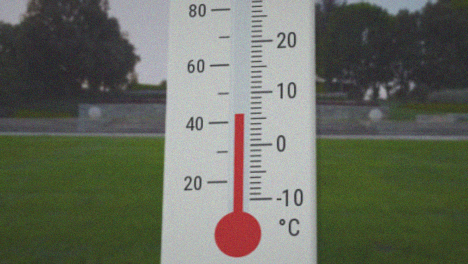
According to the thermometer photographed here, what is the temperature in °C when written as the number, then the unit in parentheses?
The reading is 6 (°C)
